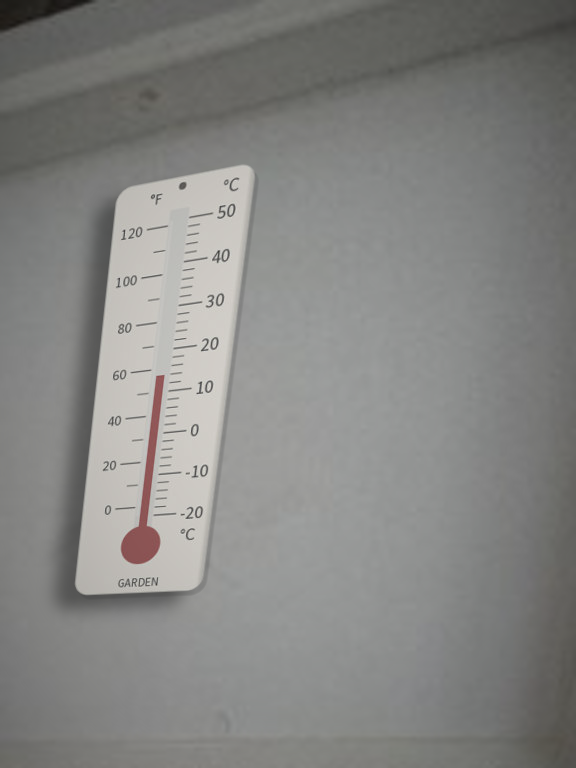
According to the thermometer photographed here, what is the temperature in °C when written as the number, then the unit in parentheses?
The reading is 14 (°C)
